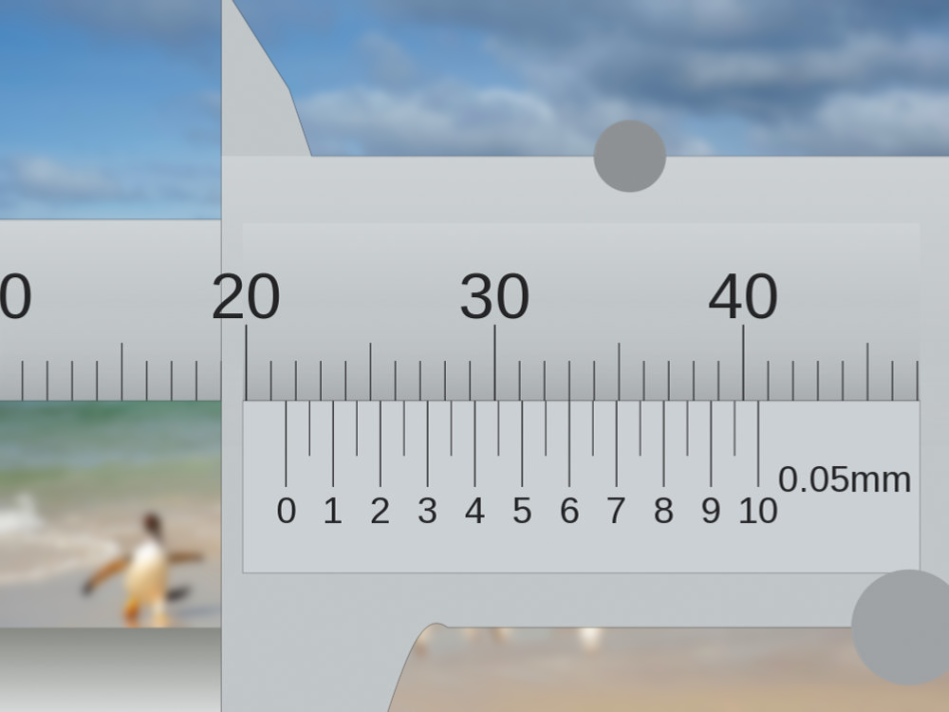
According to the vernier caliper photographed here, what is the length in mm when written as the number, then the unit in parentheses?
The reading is 21.60 (mm)
